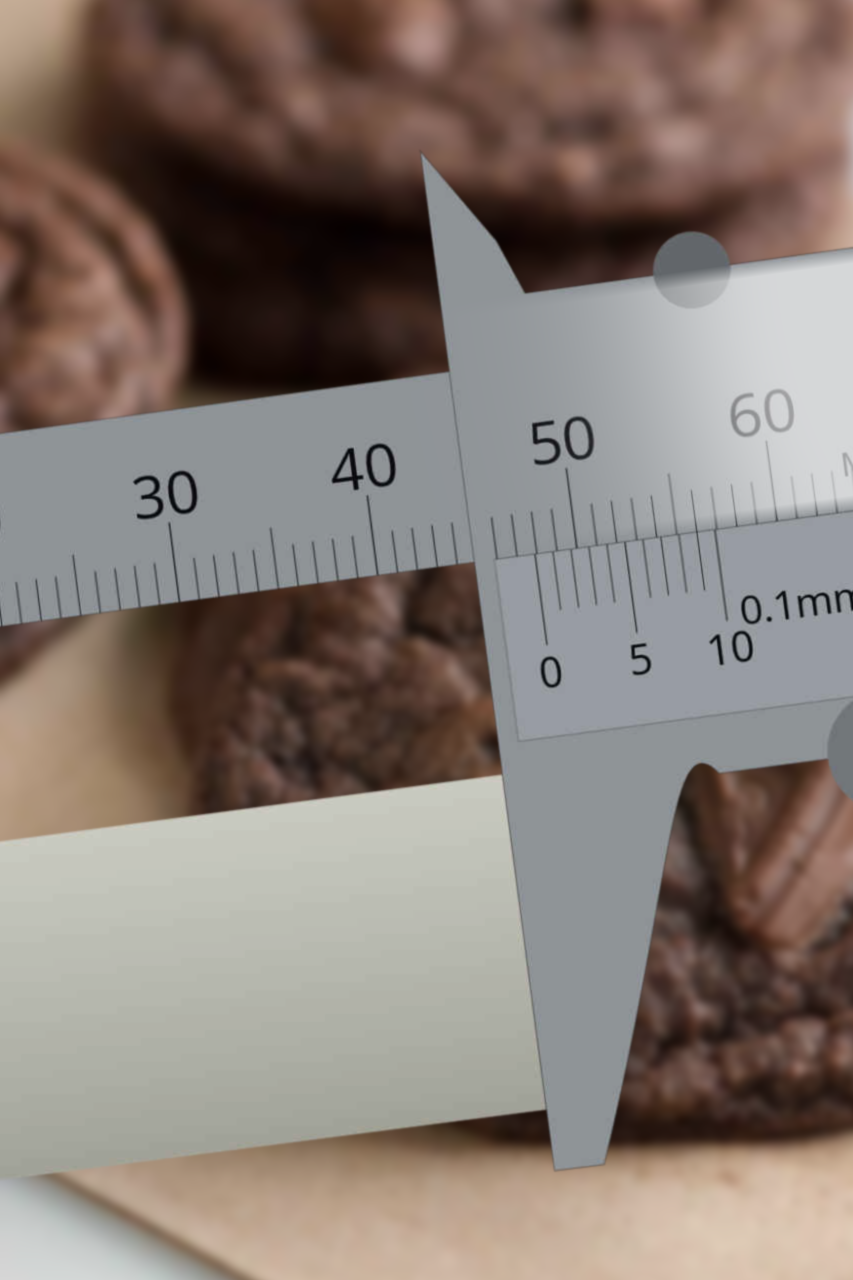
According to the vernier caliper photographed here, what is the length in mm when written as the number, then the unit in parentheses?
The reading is 47.9 (mm)
